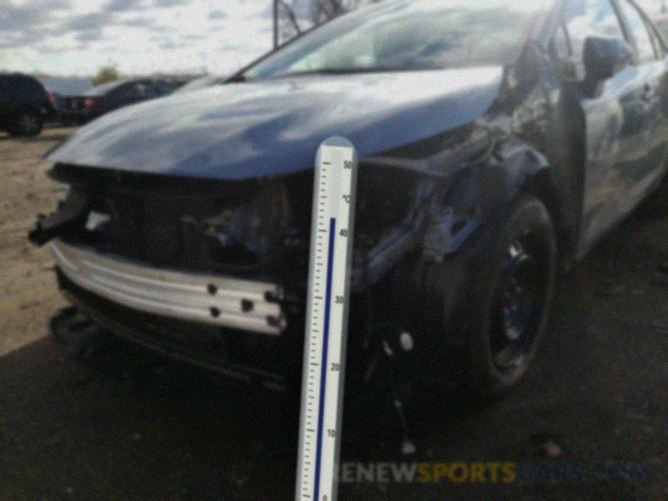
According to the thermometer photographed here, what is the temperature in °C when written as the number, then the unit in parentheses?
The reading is 42 (°C)
